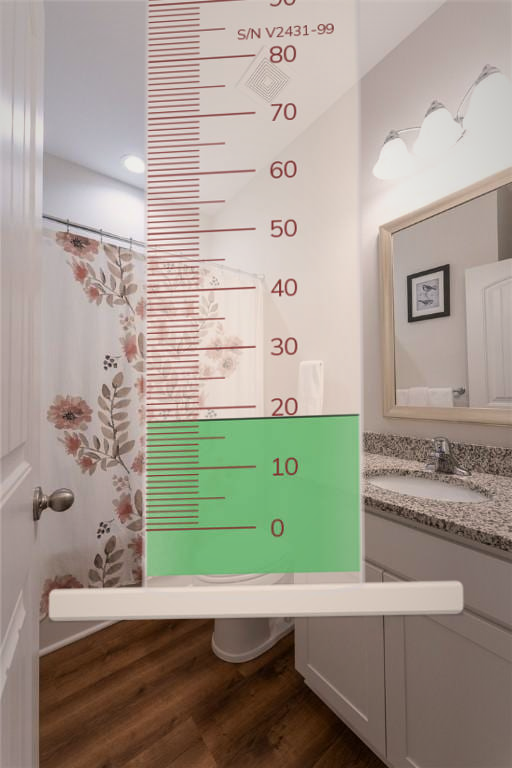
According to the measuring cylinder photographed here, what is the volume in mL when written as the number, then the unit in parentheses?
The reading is 18 (mL)
